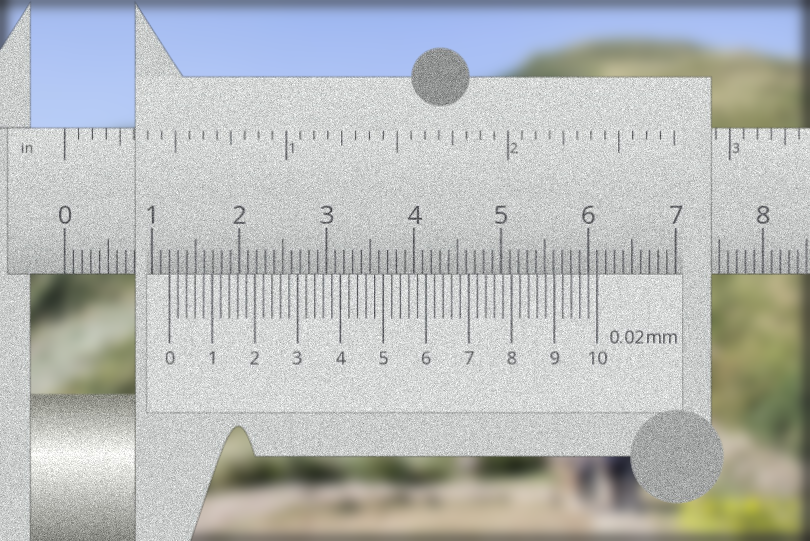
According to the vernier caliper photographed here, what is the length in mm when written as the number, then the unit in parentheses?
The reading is 12.0 (mm)
